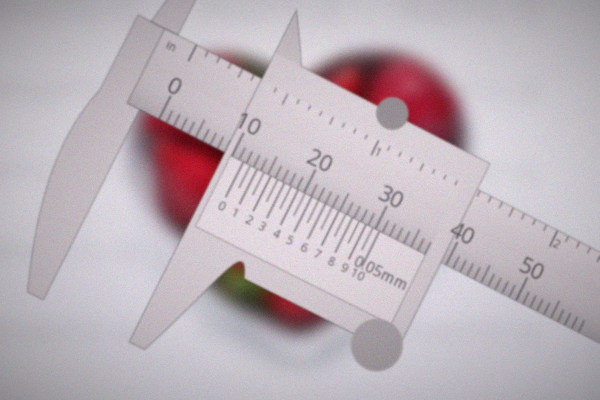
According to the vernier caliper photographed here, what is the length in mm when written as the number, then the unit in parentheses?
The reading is 11.6 (mm)
